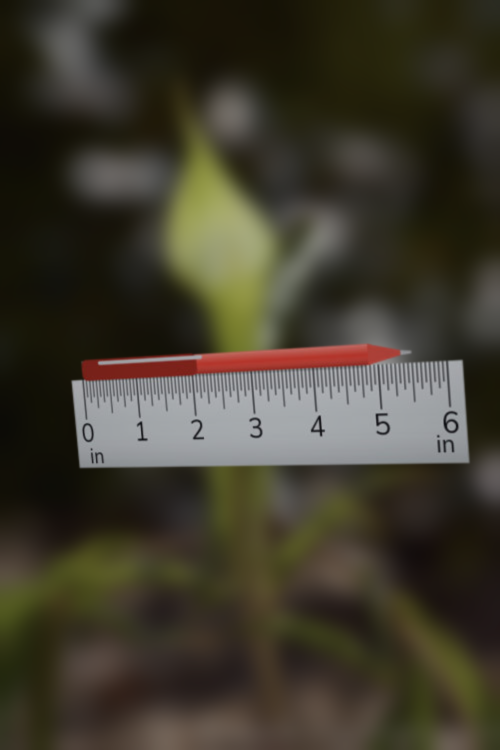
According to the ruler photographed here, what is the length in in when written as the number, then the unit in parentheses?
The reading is 5.5 (in)
